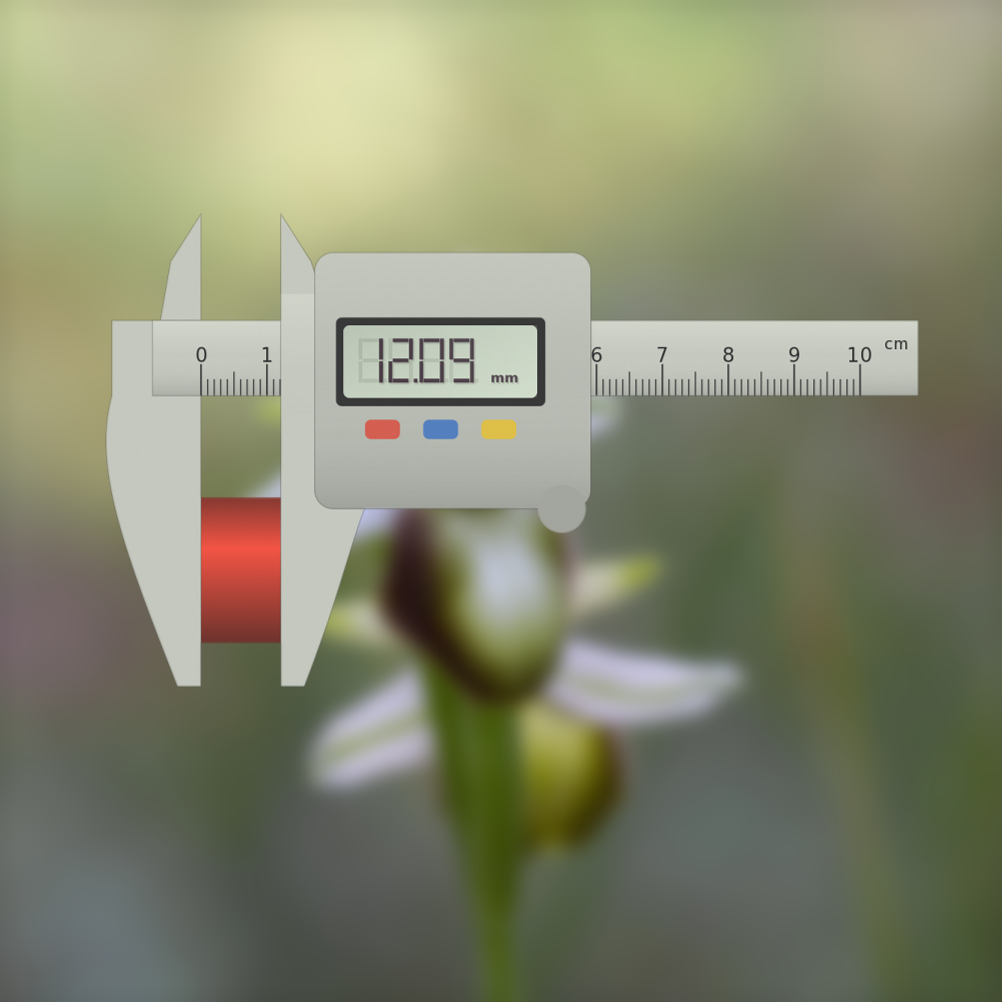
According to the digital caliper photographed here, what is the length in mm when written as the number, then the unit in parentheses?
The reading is 12.09 (mm)
